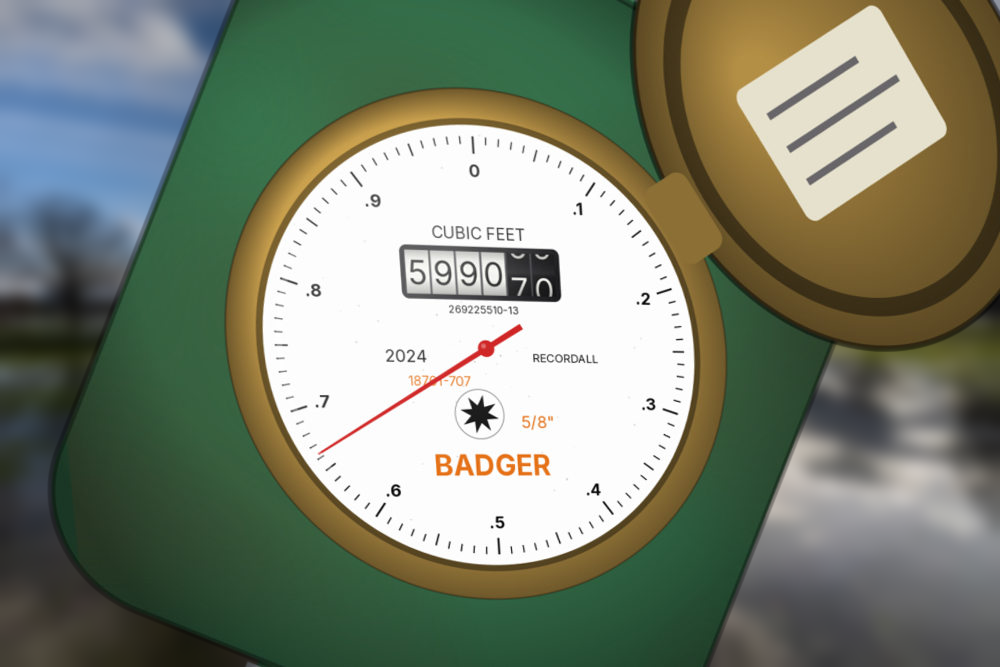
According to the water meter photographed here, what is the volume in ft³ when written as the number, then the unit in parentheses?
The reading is 599069.66 (ft³)
